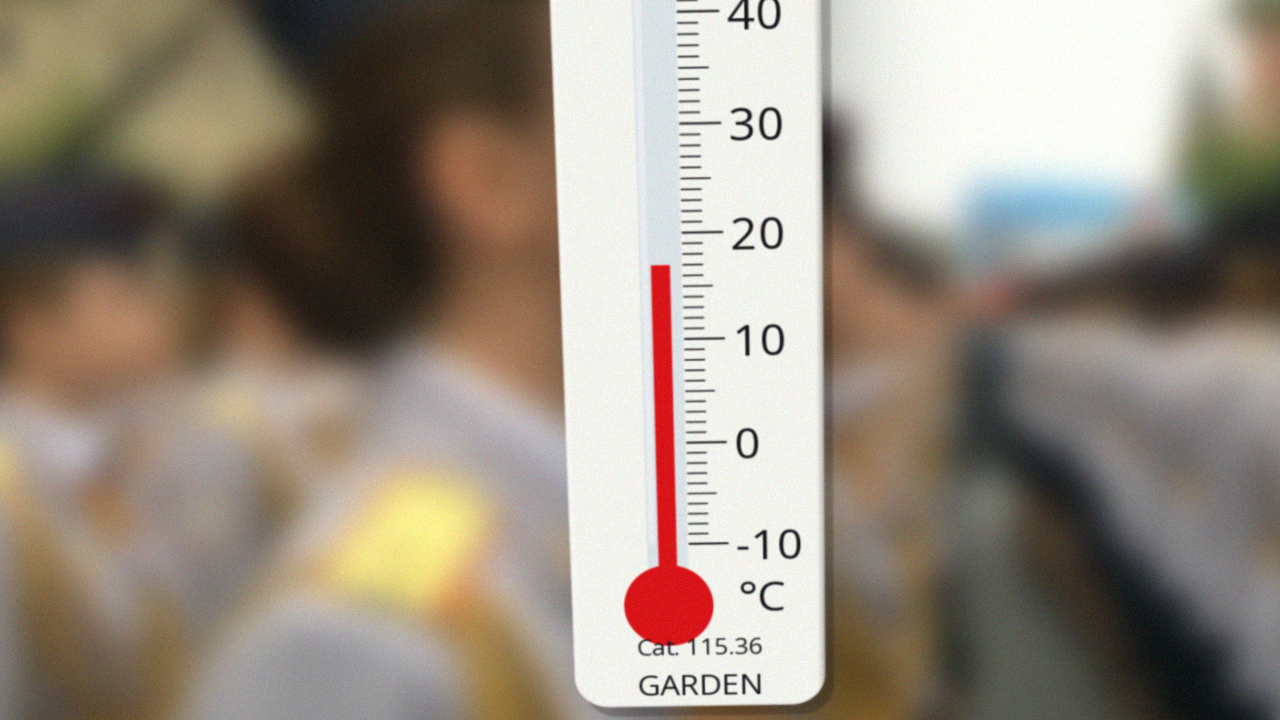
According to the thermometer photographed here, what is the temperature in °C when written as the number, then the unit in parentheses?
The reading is 17 (°C)
